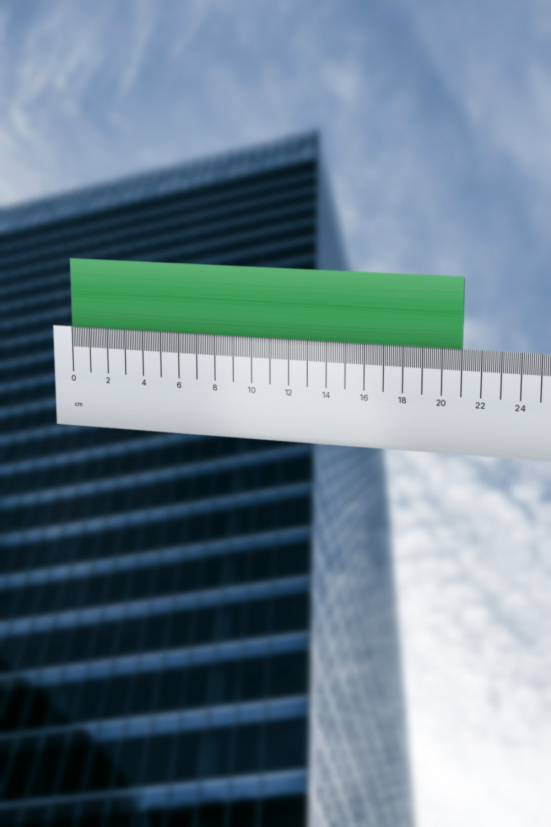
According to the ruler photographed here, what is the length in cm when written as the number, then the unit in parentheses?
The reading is 21 (cm)
